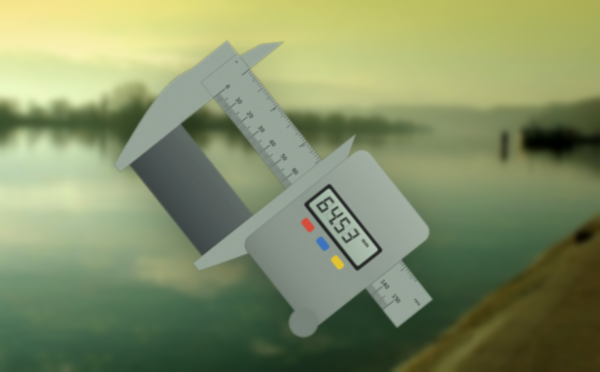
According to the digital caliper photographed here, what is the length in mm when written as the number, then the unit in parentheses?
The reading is 64.53 (mm)
